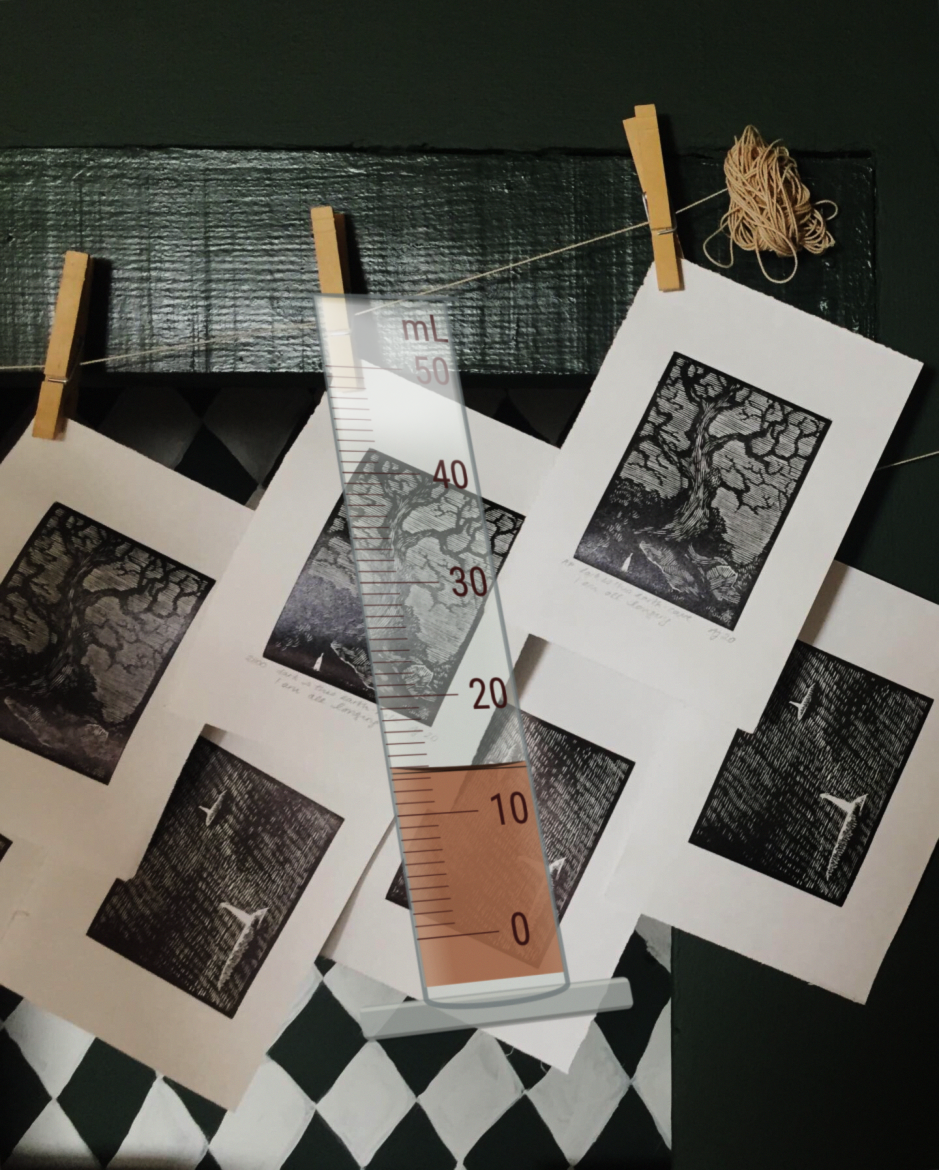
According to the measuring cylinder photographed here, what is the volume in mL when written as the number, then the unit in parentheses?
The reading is 13.5 (mL)
